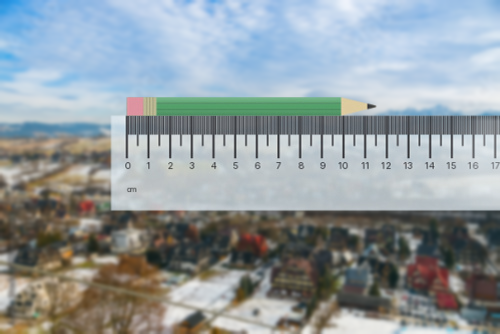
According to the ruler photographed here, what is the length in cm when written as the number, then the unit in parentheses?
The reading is 11.5 (cm)
